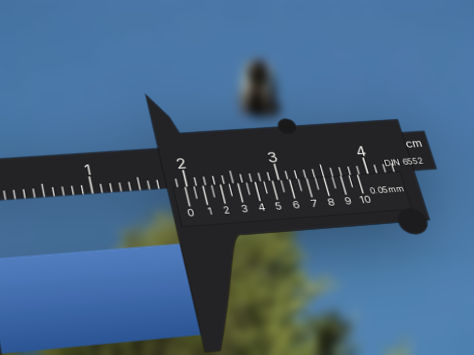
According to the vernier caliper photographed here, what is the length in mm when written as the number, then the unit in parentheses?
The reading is 19.8 (mm)
